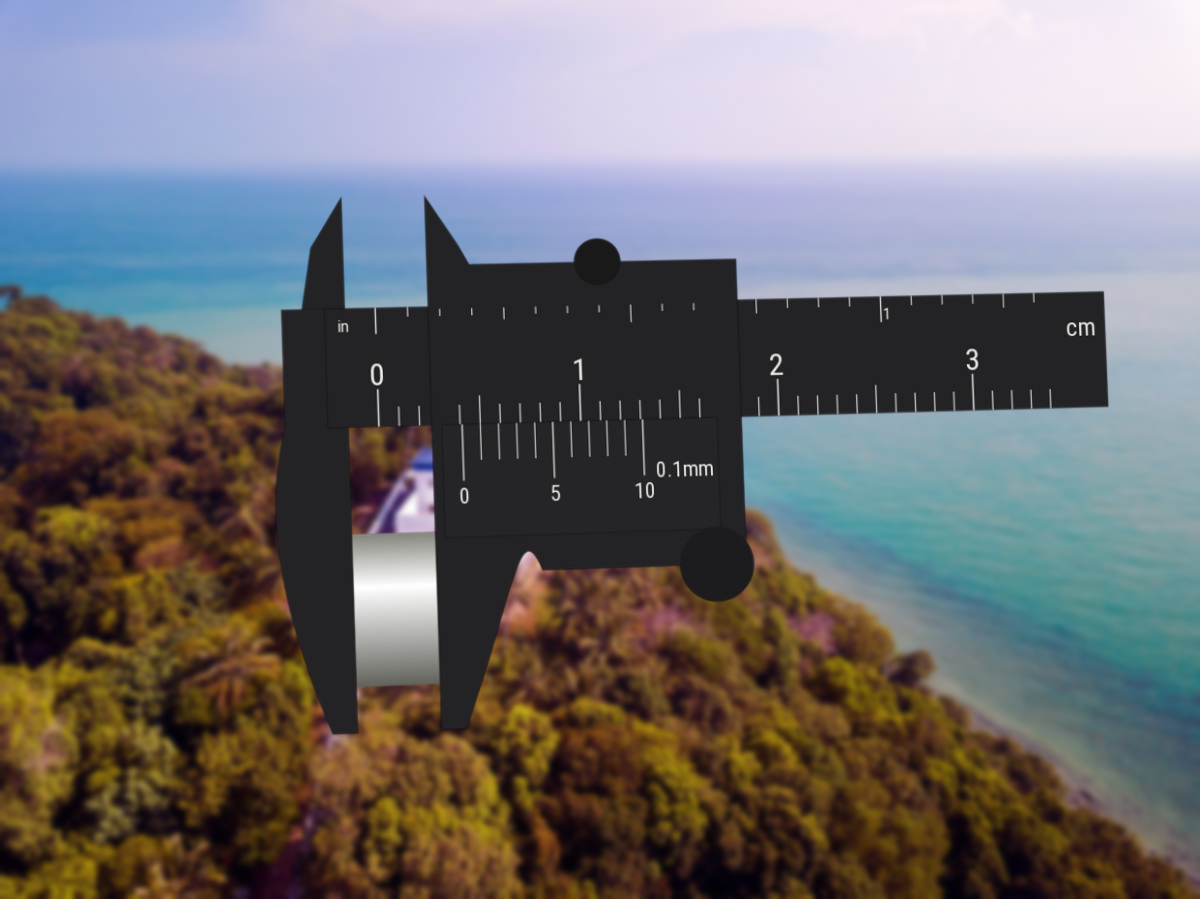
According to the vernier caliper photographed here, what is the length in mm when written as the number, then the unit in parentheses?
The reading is 4.1 (mm)
